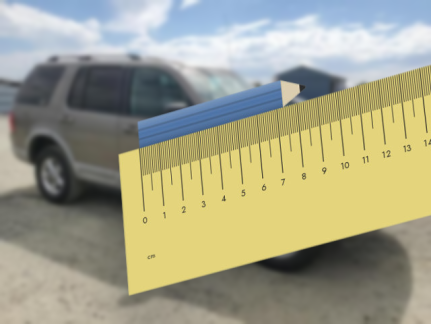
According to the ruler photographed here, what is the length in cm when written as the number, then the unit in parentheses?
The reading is 8.5 (cm)
